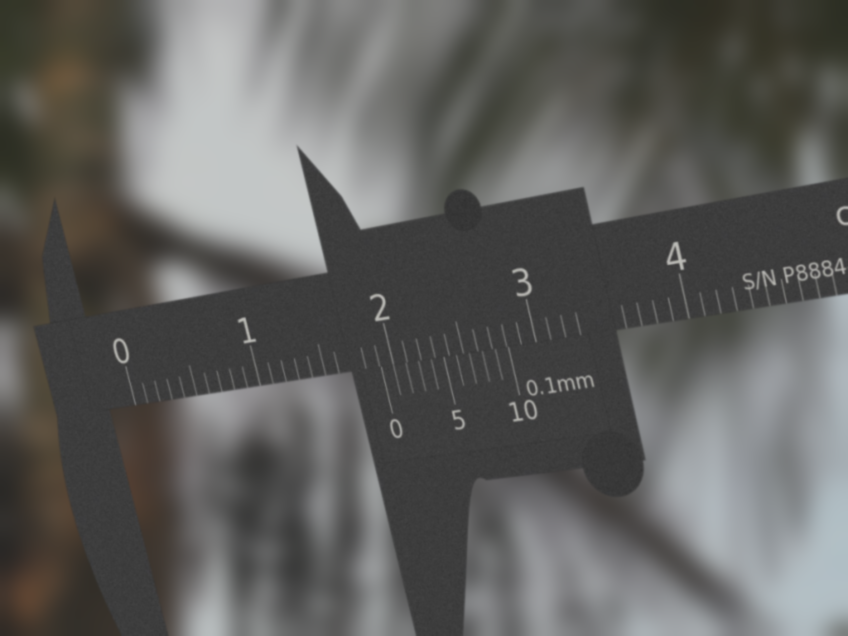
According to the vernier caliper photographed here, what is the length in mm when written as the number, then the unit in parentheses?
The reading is 19.1 (mm)
